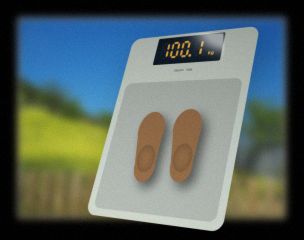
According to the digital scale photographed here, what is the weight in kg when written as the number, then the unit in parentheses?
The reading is 100.1 (kg)
